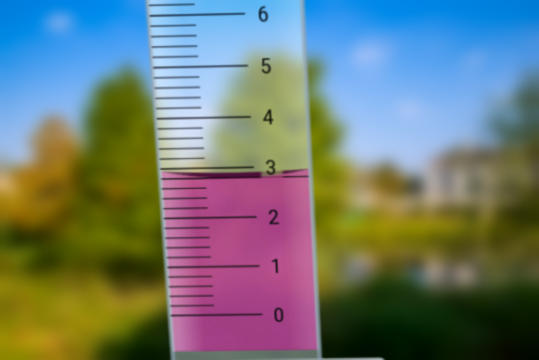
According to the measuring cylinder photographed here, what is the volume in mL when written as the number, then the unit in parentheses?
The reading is 2.8 (mL)
